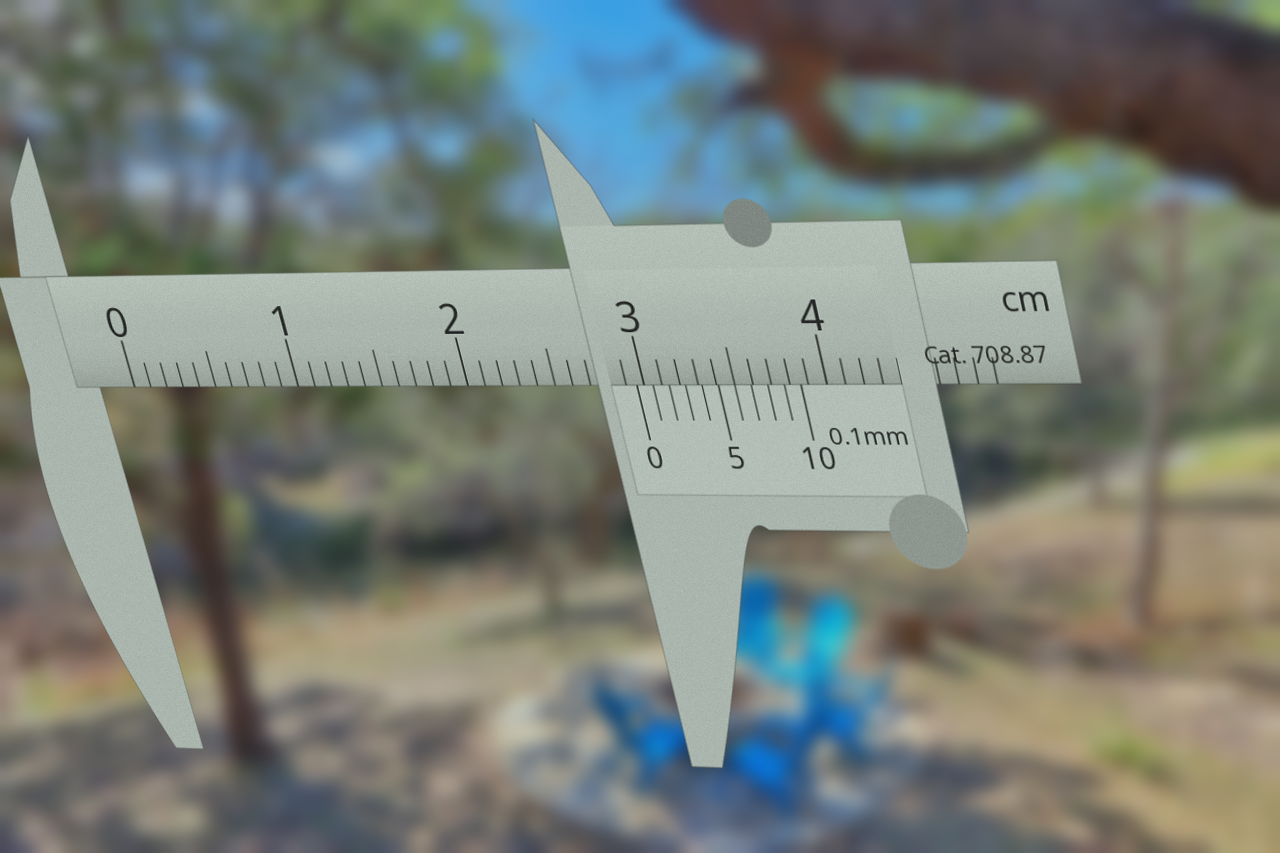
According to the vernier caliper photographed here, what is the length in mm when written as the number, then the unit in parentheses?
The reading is 29.6 (mm)
